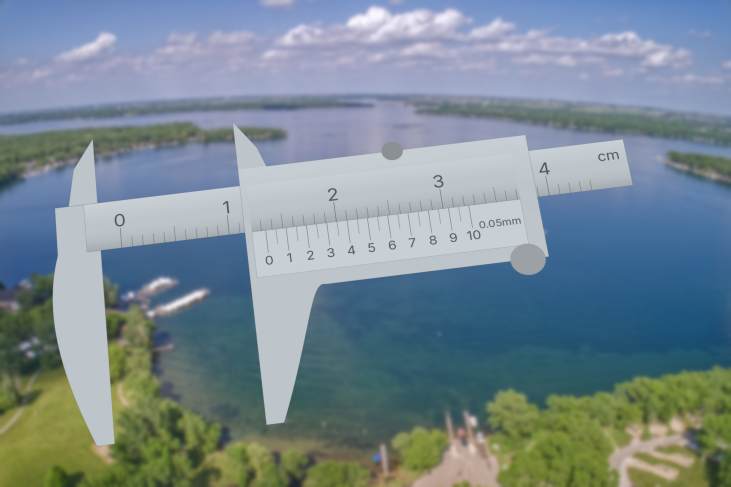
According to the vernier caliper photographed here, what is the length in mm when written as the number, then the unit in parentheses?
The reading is 13.4 (mm)
